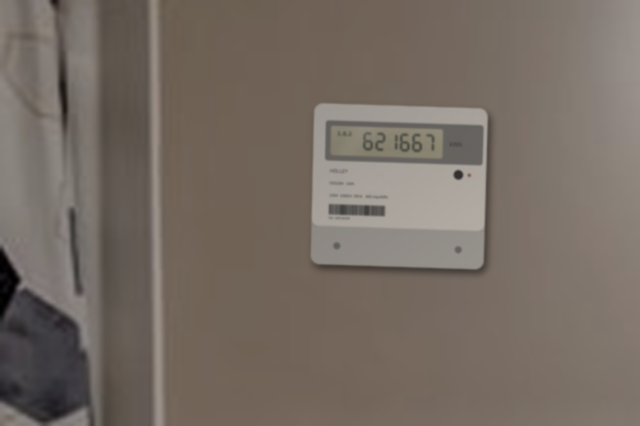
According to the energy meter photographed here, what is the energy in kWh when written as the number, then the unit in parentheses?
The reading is 621667 (kWh)
